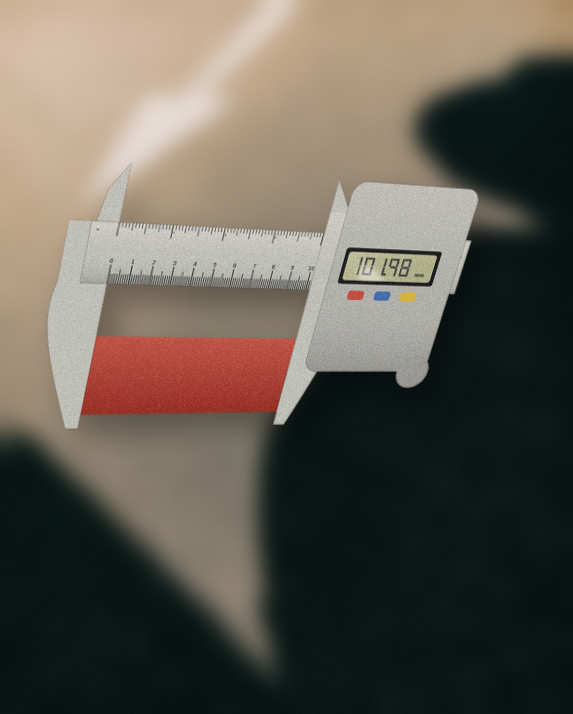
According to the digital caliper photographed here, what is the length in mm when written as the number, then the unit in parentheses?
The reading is 101.98 (mm)
